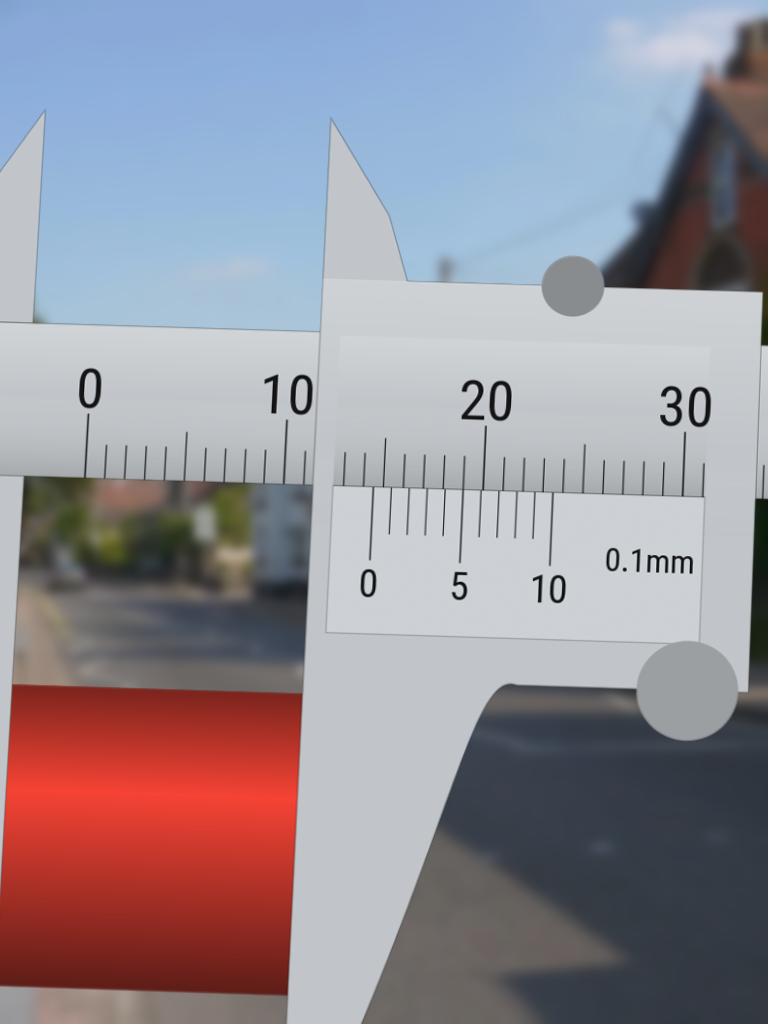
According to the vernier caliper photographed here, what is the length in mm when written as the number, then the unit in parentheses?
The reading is 14.5 (mm)
